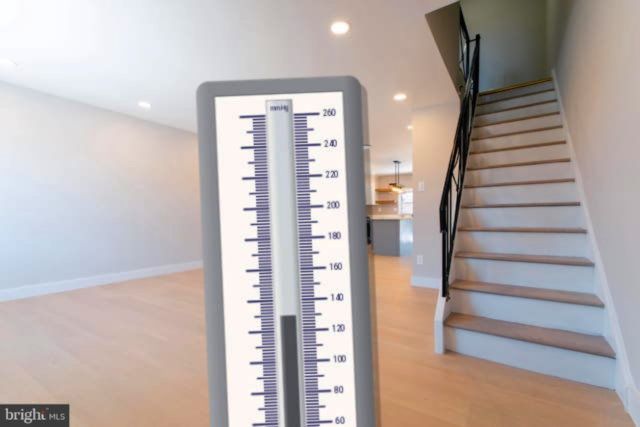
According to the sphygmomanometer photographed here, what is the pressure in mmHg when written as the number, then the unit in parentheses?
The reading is 130 (mmHg)
